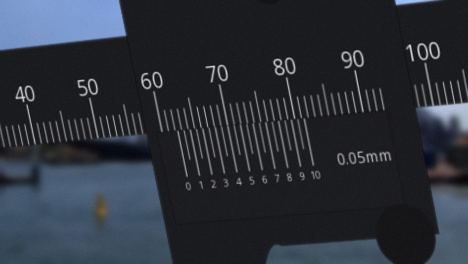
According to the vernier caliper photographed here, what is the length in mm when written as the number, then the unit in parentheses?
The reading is 62.4 (mm)
